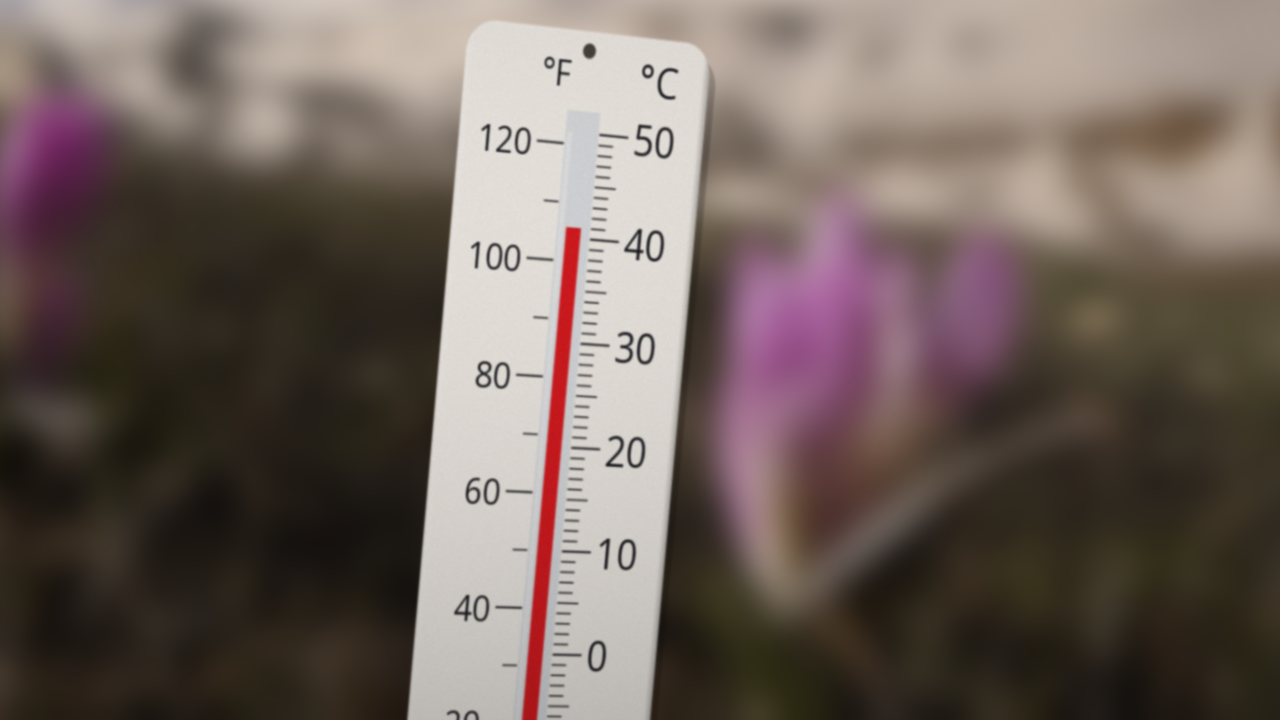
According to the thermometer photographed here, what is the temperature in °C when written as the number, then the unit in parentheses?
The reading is 41 (°C)
